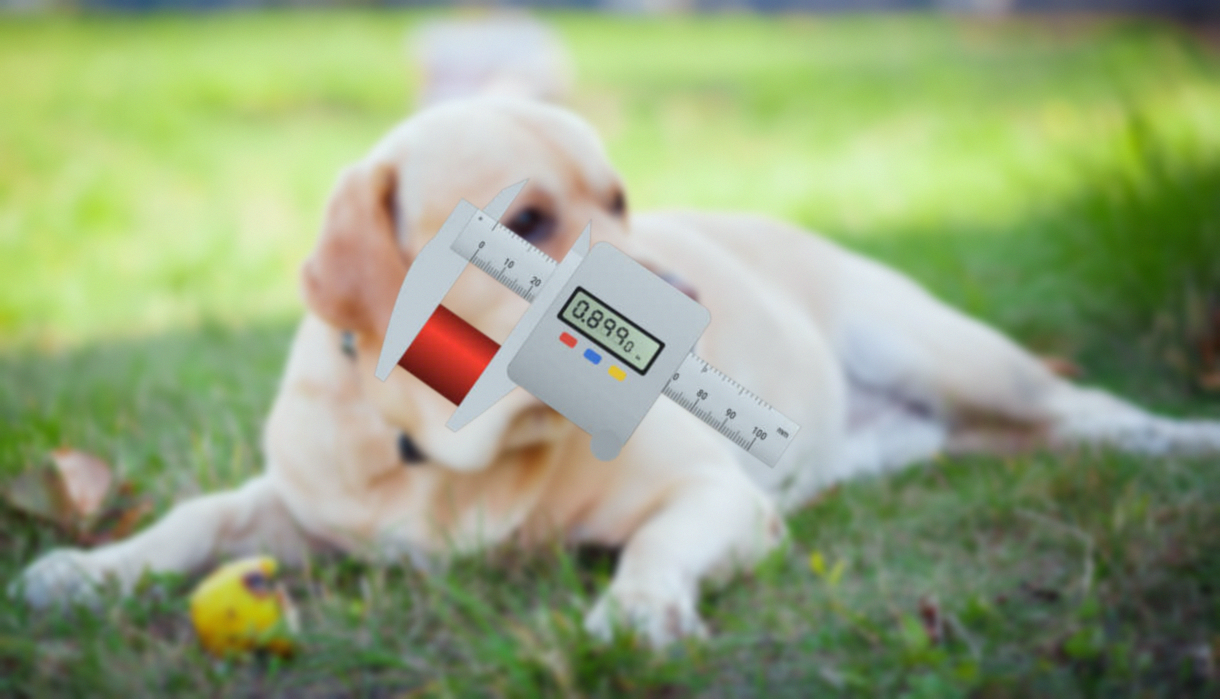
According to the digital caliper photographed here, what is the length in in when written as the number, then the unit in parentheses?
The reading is 0.8990 (in)
